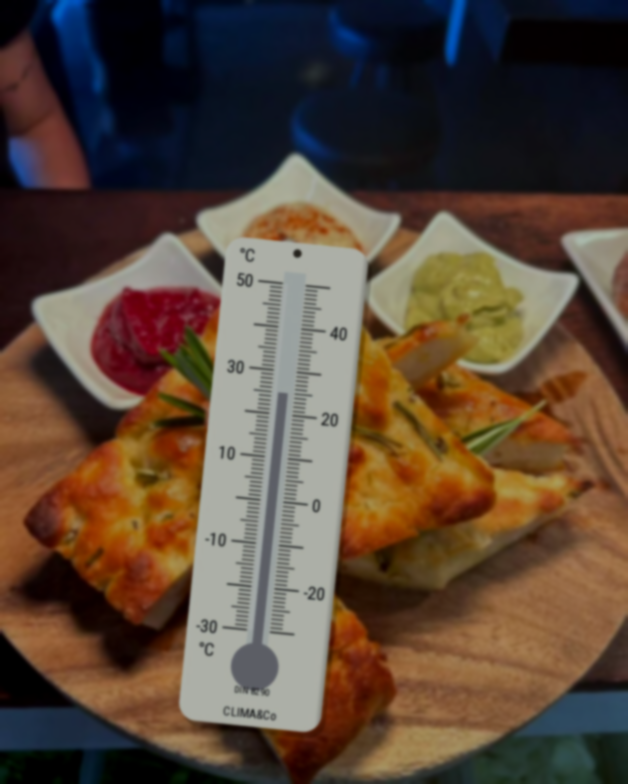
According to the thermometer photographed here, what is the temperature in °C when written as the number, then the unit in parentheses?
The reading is 25 (°C)
